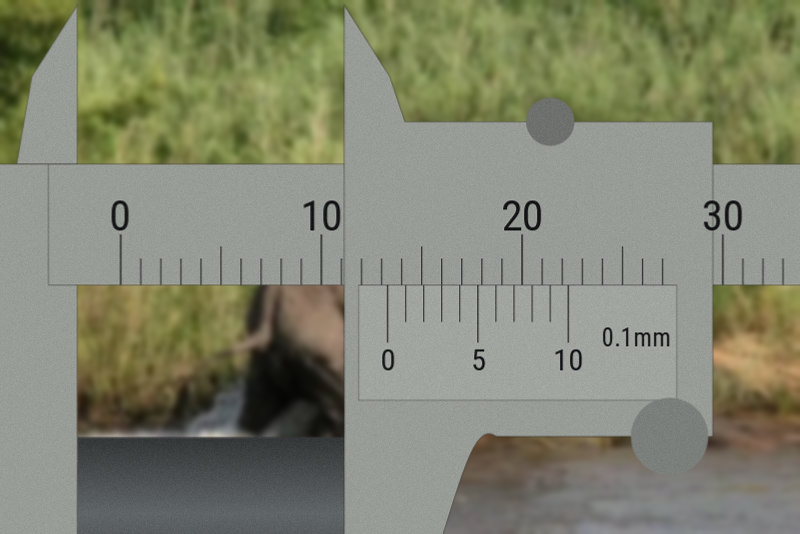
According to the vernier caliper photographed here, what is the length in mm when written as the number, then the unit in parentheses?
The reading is 13.3 (mm)
